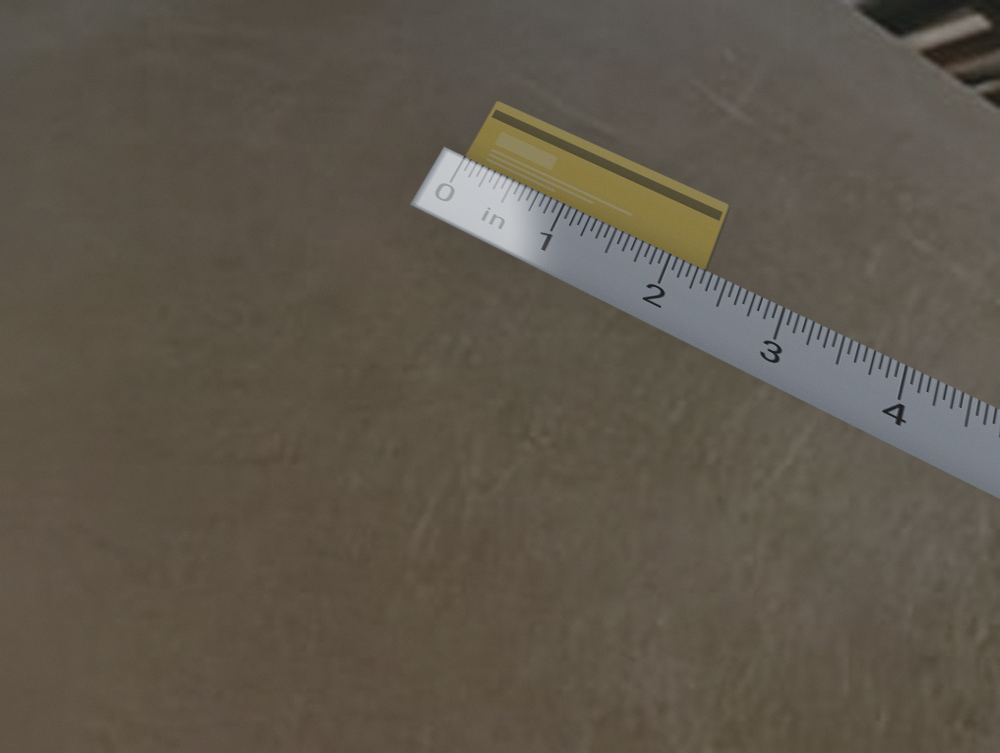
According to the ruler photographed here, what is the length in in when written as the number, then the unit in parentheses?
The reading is 2.3125 (in)
